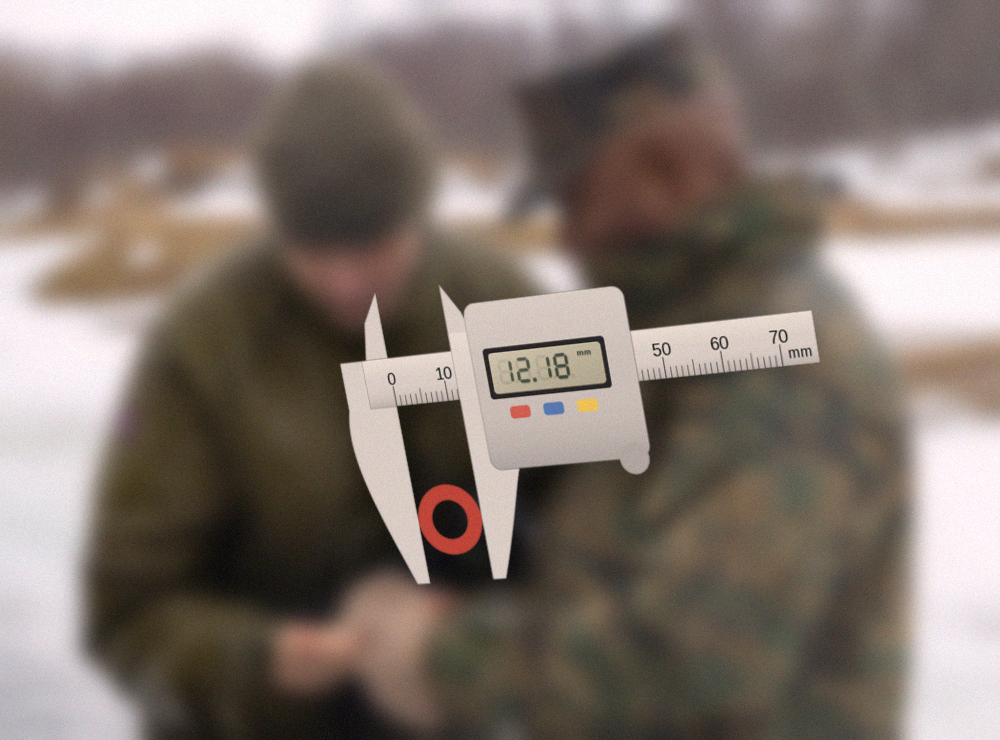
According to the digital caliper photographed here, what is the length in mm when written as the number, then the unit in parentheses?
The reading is 12.18 (mm)
